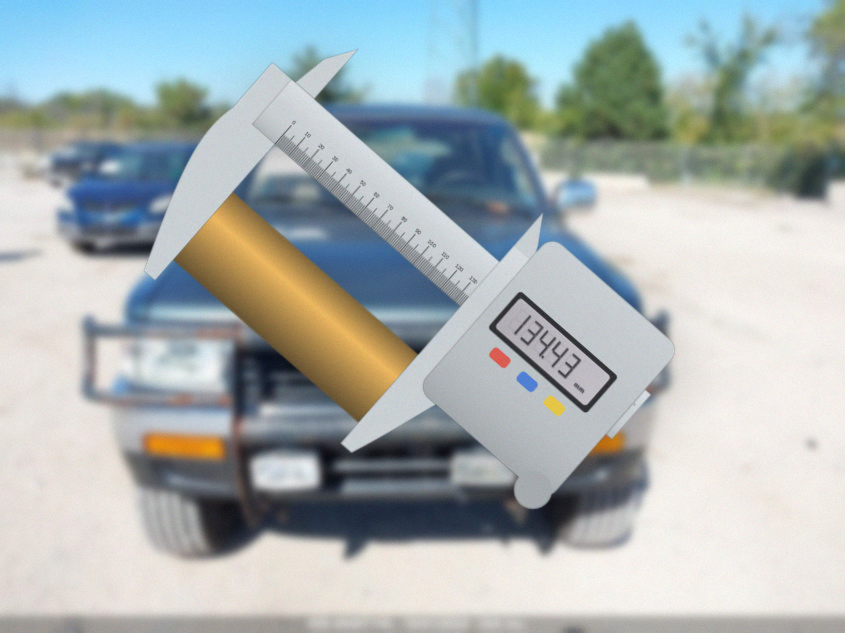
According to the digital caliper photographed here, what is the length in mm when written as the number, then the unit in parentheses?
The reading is 134.43 (mm)
